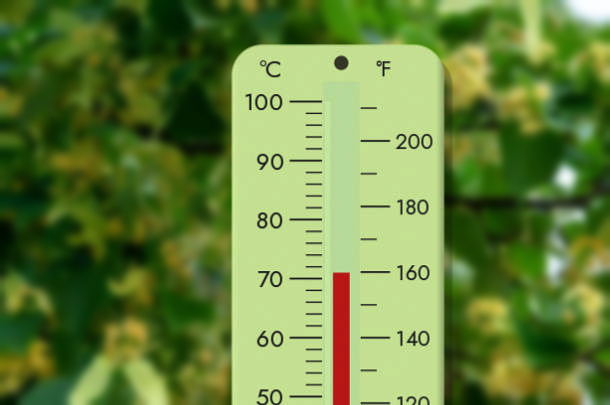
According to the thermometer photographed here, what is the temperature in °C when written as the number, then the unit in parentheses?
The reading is 71 (°C)
